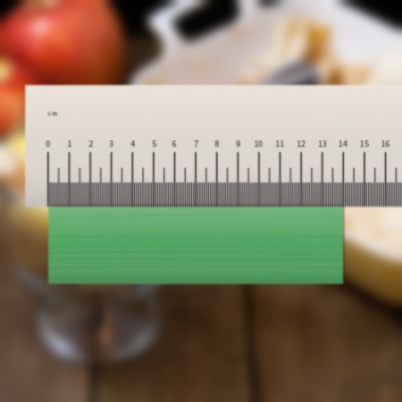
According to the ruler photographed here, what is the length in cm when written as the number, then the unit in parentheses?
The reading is 14 (cm)
